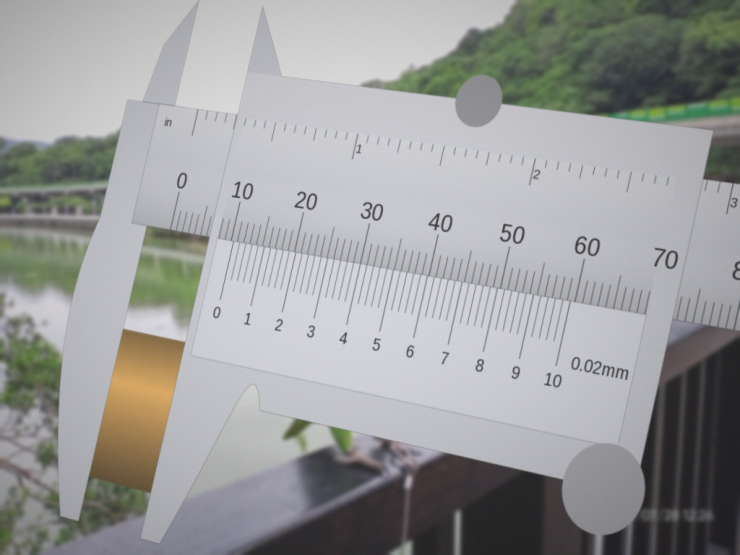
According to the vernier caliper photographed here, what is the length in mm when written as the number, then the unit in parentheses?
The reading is 10.4 (mm)
